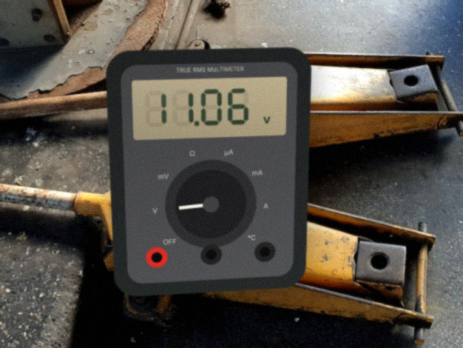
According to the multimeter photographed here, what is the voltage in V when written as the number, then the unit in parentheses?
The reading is 11.06 (V)
